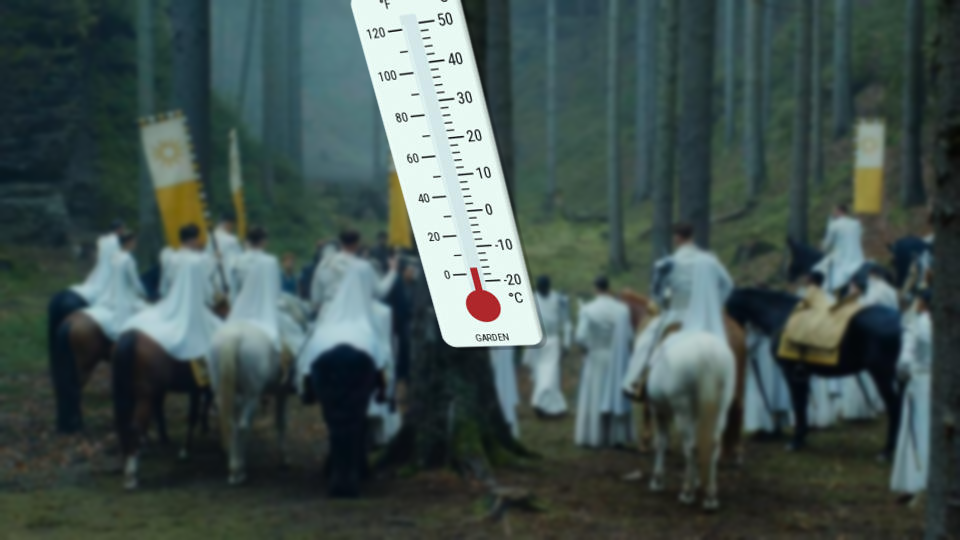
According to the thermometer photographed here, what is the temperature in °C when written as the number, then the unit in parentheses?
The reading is -16 (°C)
